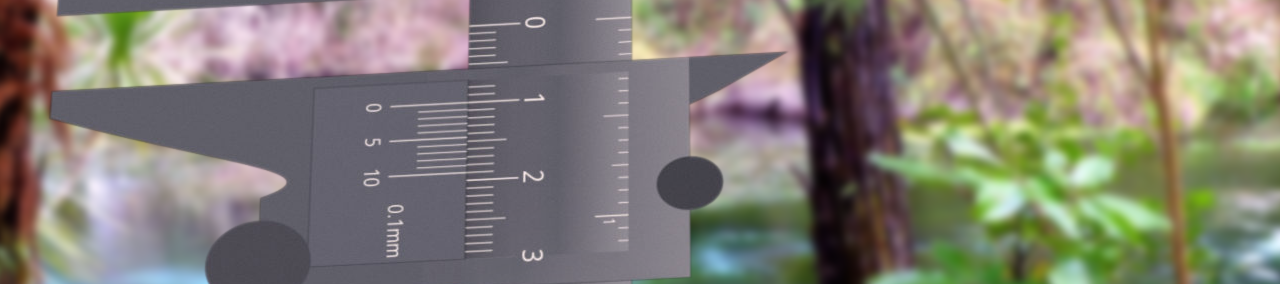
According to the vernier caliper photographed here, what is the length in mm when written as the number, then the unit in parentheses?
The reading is 10.0 (mm)
